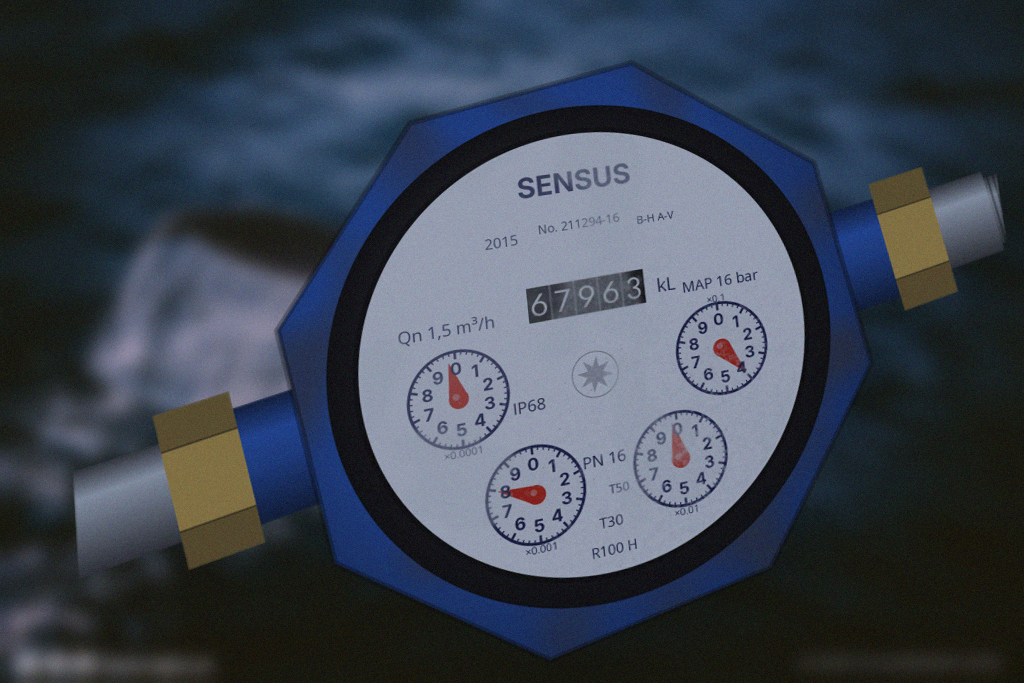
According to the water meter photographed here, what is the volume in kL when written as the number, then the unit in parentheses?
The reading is 67963.3979 (kL)
